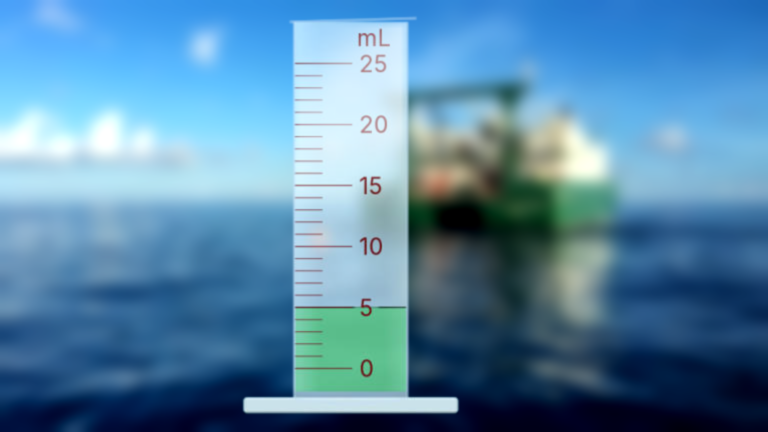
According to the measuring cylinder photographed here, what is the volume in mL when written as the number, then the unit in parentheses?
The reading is 5 (mL)
